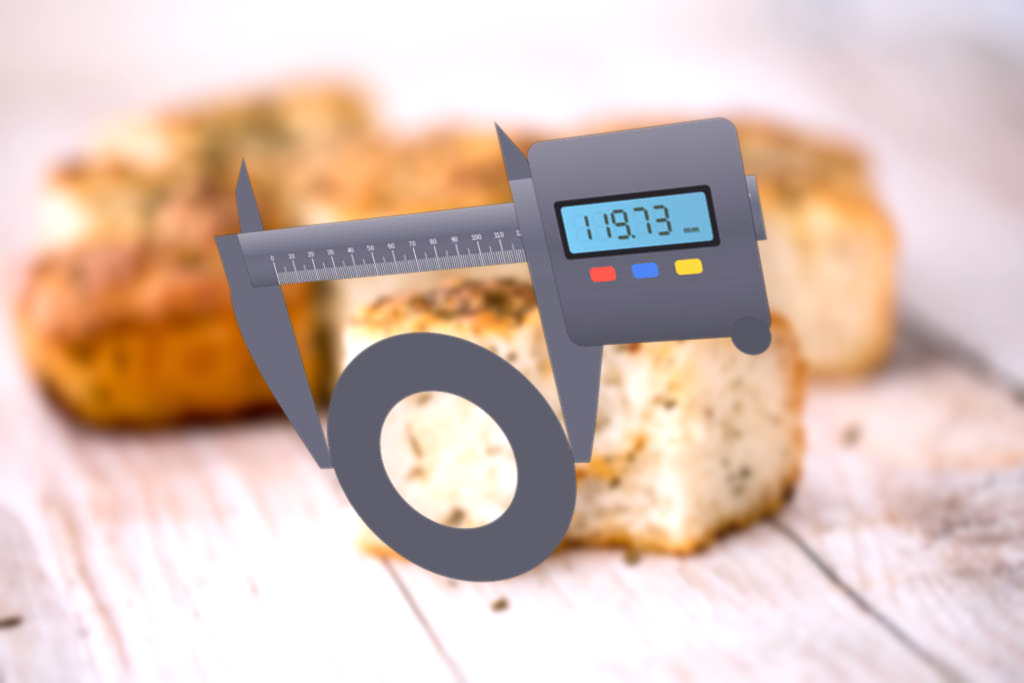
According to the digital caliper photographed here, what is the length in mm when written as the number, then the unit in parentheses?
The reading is 119.73 (mm)
